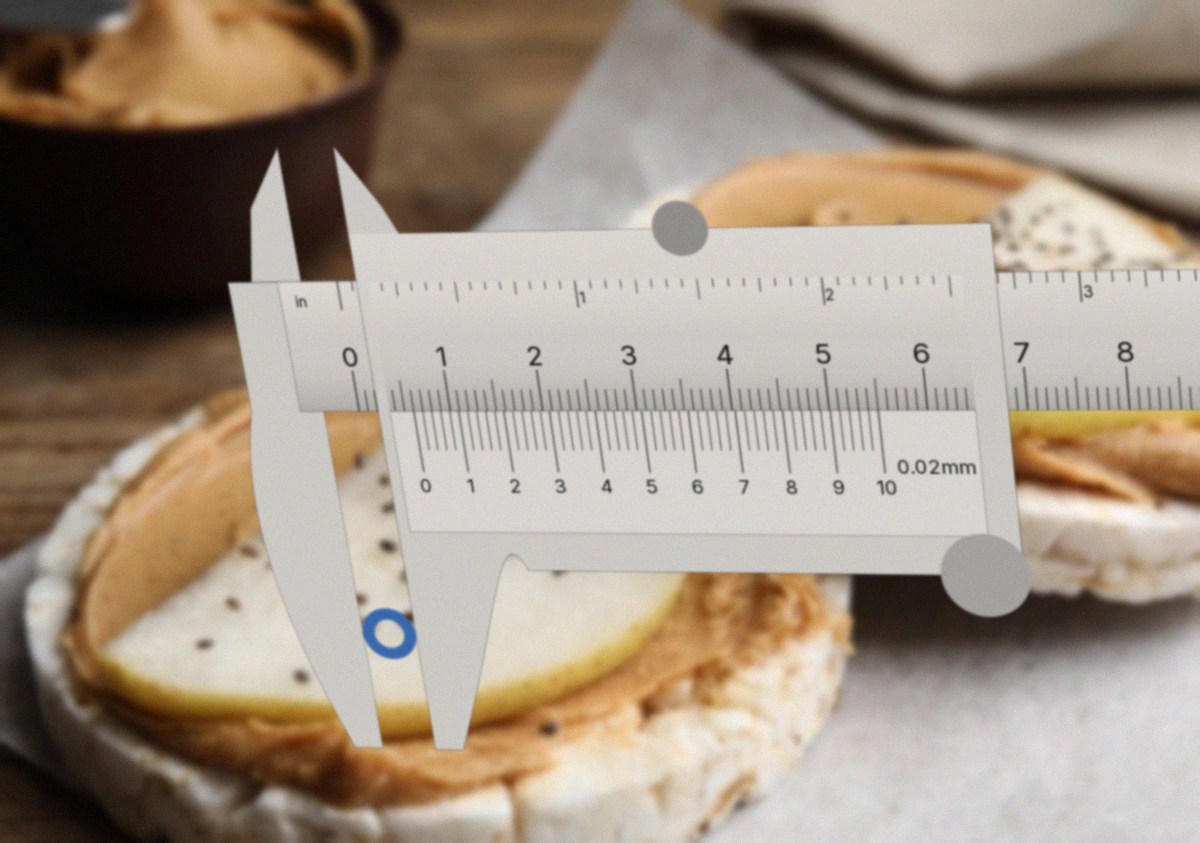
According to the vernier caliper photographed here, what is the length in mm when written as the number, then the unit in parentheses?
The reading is 6.0 (mm)
